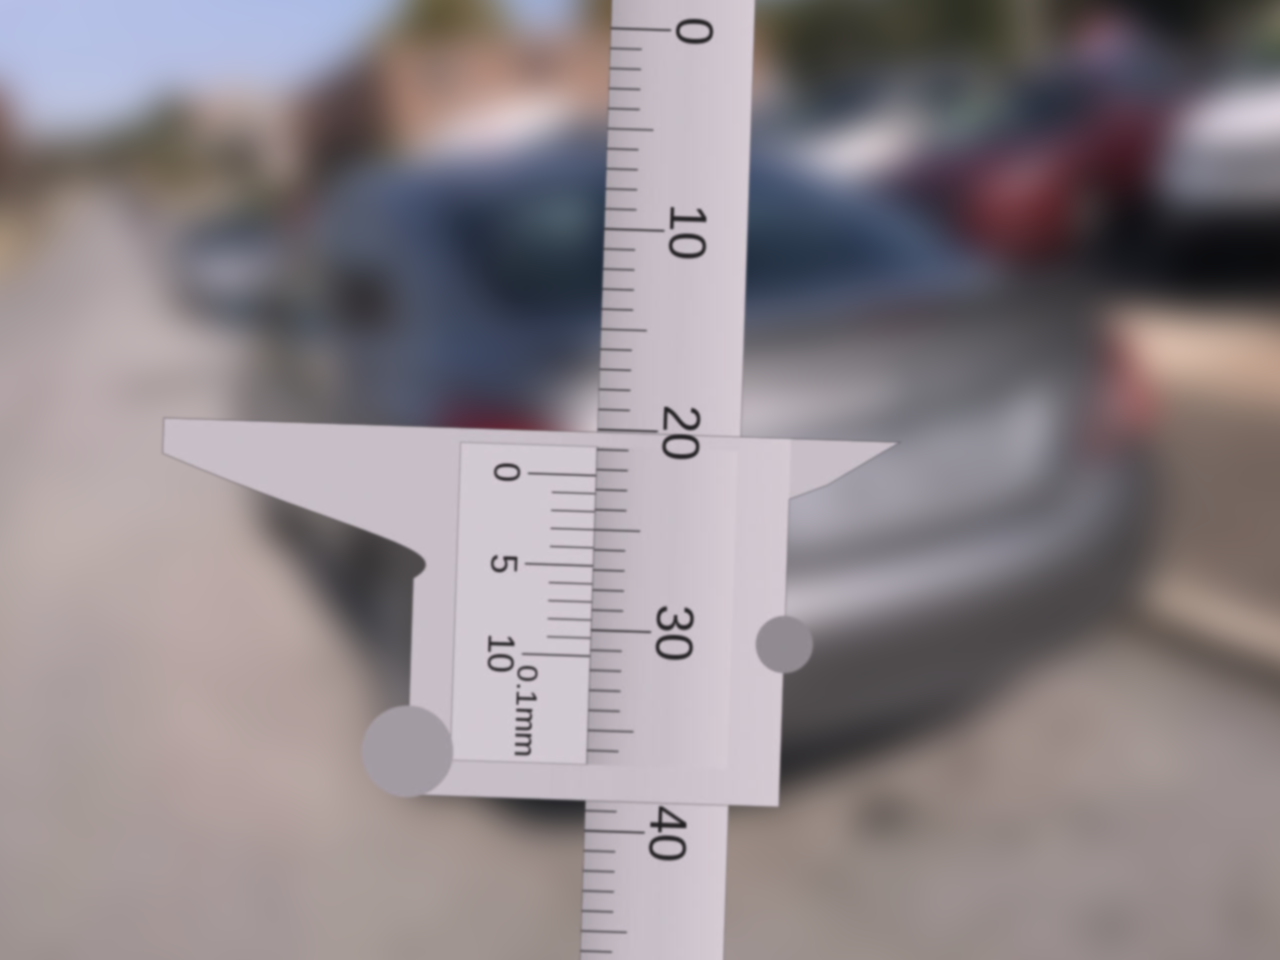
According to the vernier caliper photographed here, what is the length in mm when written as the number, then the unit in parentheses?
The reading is 22.3 (mm)
